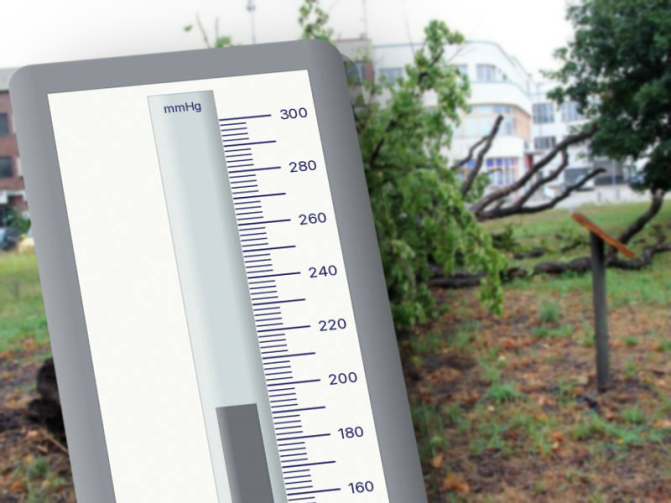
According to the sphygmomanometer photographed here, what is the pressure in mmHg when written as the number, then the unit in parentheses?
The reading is 194 (mmHg)
